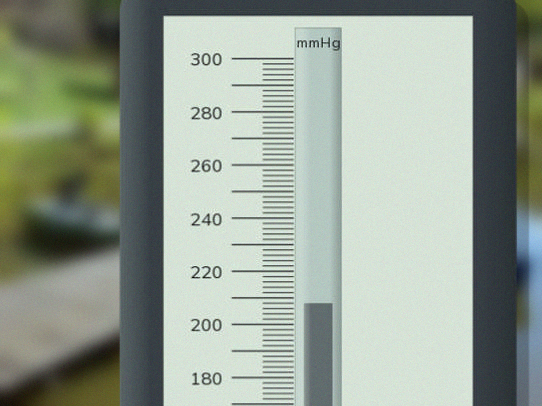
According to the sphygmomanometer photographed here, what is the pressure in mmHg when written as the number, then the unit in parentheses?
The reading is 208 (mmHg)
